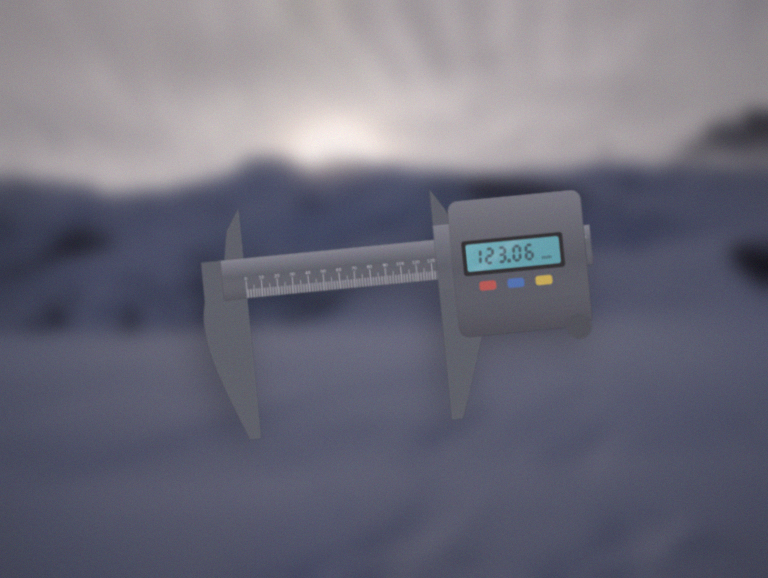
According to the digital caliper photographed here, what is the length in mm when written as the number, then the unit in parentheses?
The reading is 123.06 (mm)
